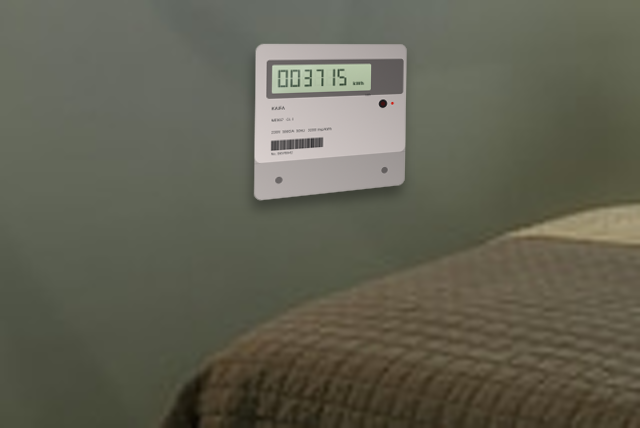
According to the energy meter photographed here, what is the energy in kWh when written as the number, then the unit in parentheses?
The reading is 3715 (kWh)
